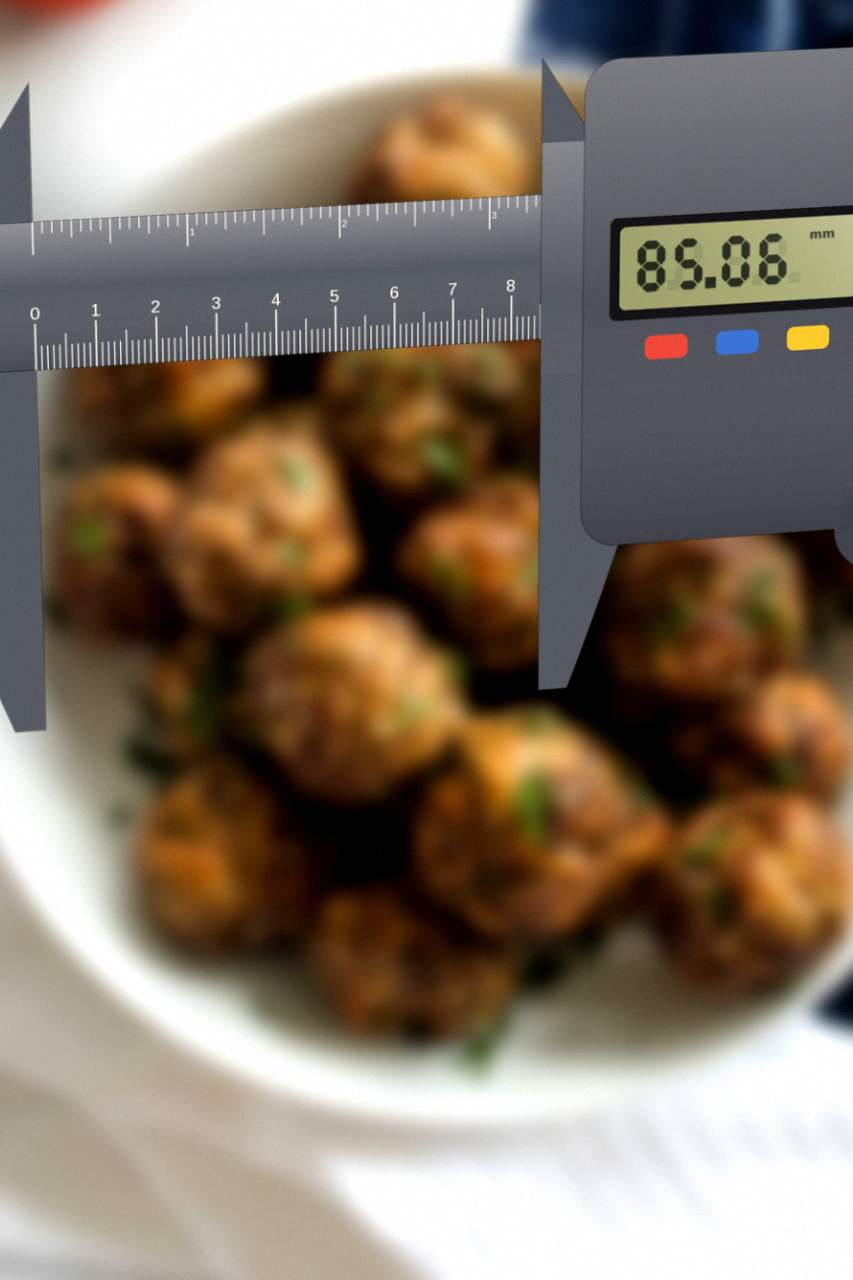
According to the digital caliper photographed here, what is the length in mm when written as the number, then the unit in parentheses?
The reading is 85.06 (mm)
